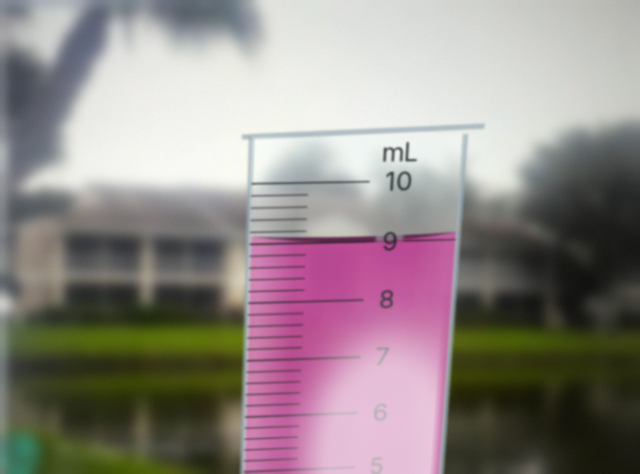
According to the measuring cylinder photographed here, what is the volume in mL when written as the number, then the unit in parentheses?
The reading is 9 (mL)
